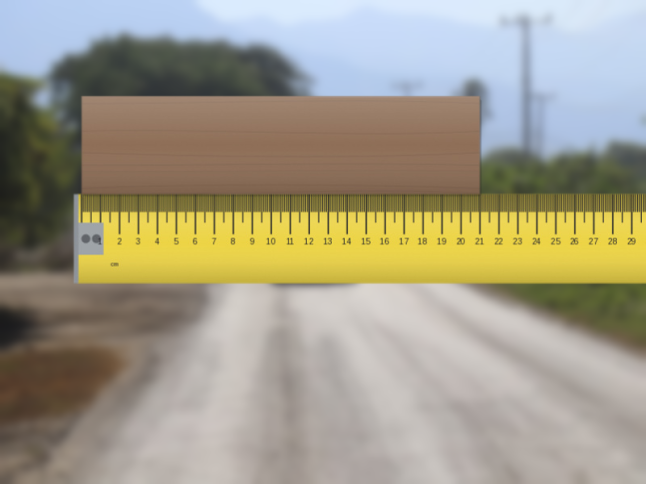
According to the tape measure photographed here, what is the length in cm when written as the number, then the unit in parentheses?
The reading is 21 (cm)
